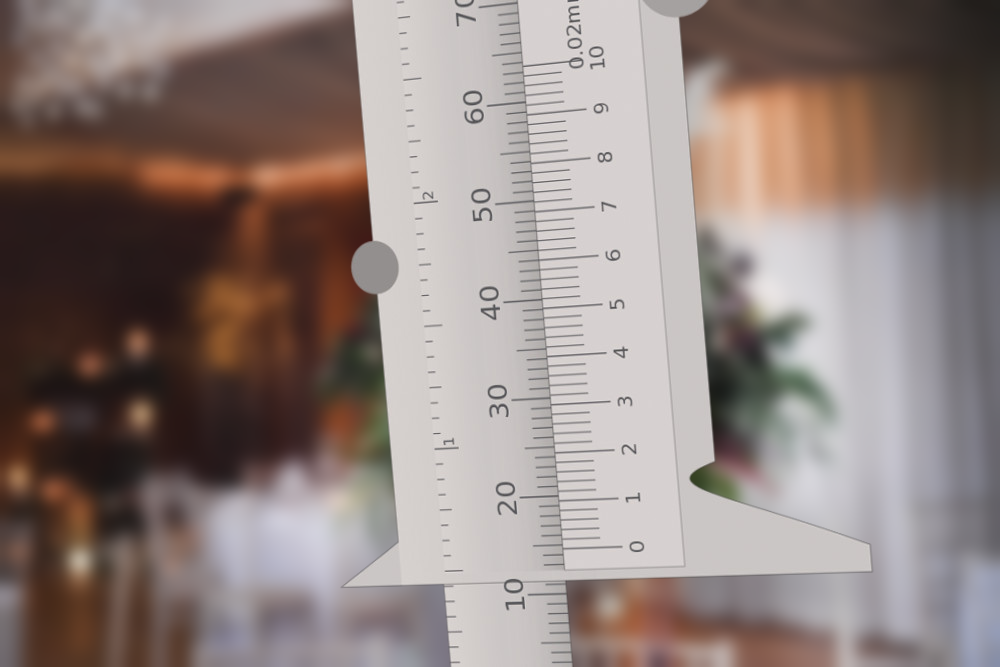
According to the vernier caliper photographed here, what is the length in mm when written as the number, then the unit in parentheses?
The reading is 14.6 (mm)
